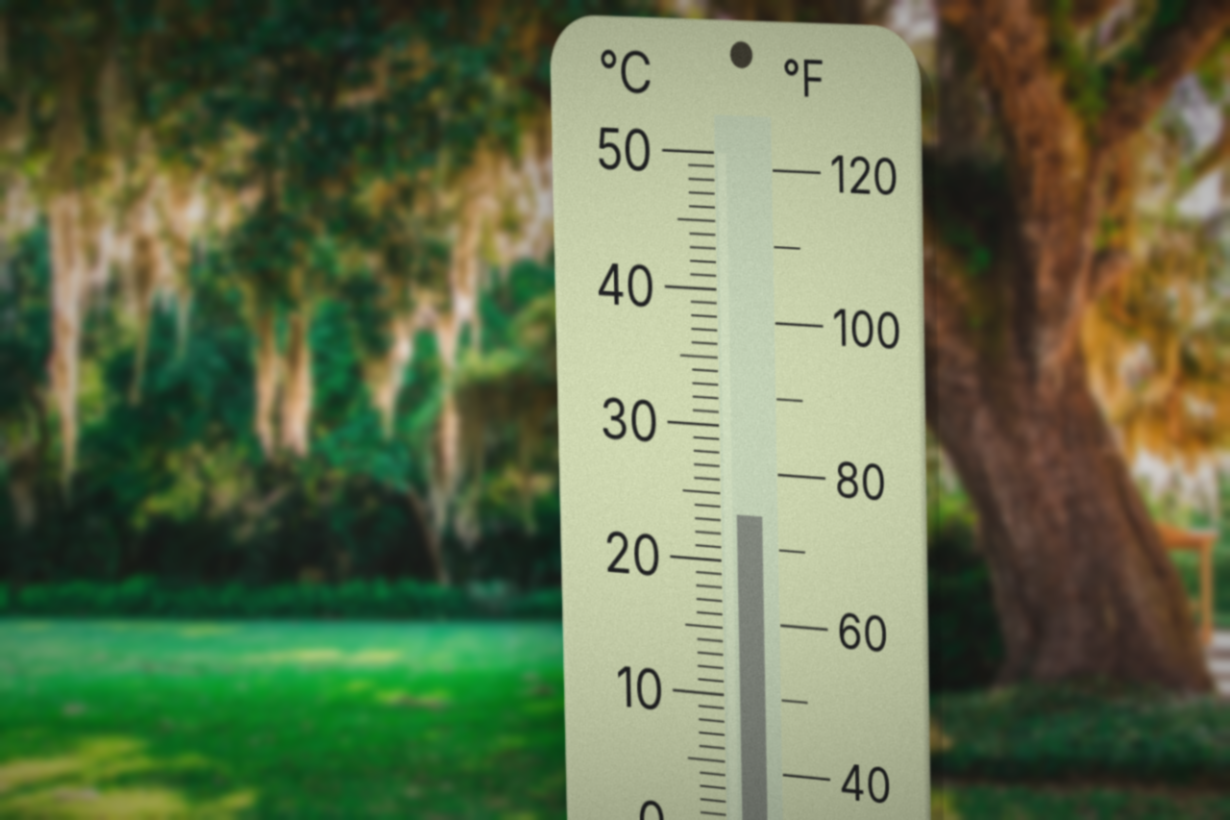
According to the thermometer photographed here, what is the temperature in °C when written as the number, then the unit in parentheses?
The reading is 23.5 (°C)
